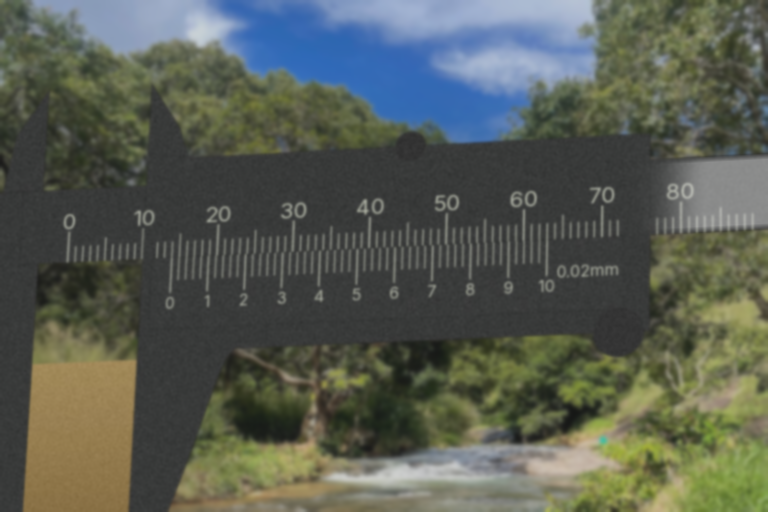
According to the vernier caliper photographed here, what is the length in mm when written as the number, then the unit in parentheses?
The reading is 14.0 (mm)
